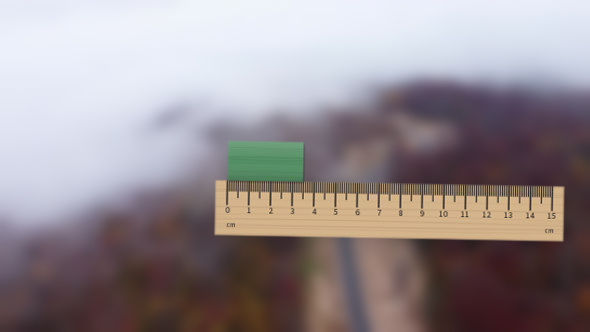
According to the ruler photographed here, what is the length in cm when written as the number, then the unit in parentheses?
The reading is 3.5 (cm)
